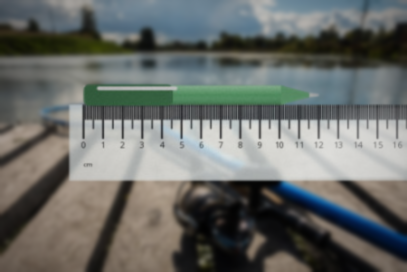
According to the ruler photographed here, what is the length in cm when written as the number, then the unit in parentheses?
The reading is 12 (cm)
